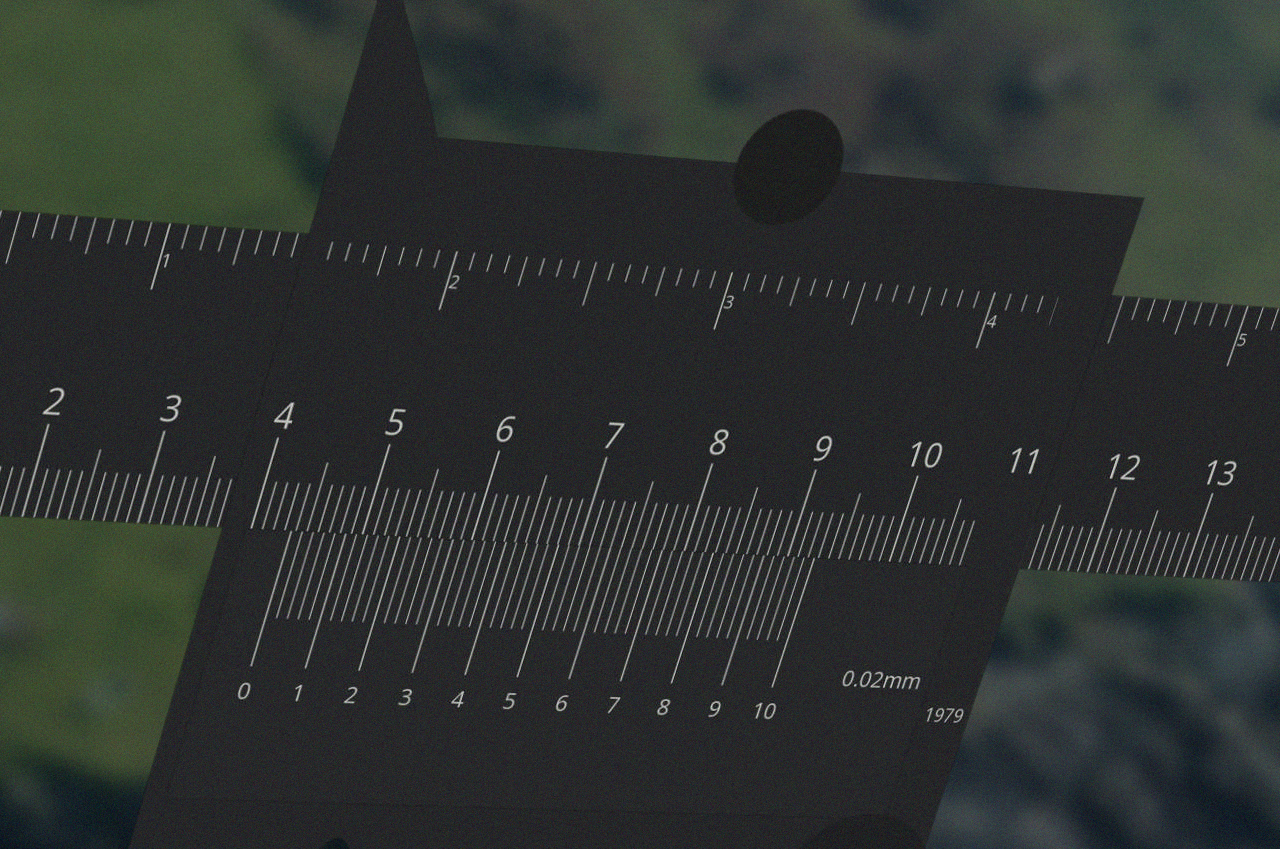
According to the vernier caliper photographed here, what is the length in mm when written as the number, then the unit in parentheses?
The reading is 43.6 (mm)
